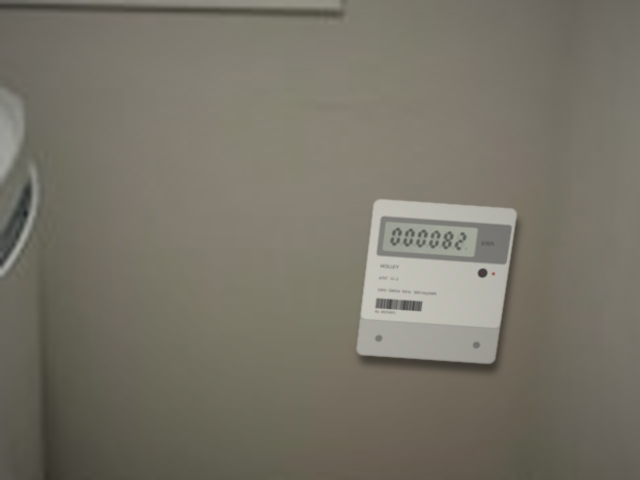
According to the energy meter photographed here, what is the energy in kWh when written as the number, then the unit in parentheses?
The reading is 82 (kWh)
